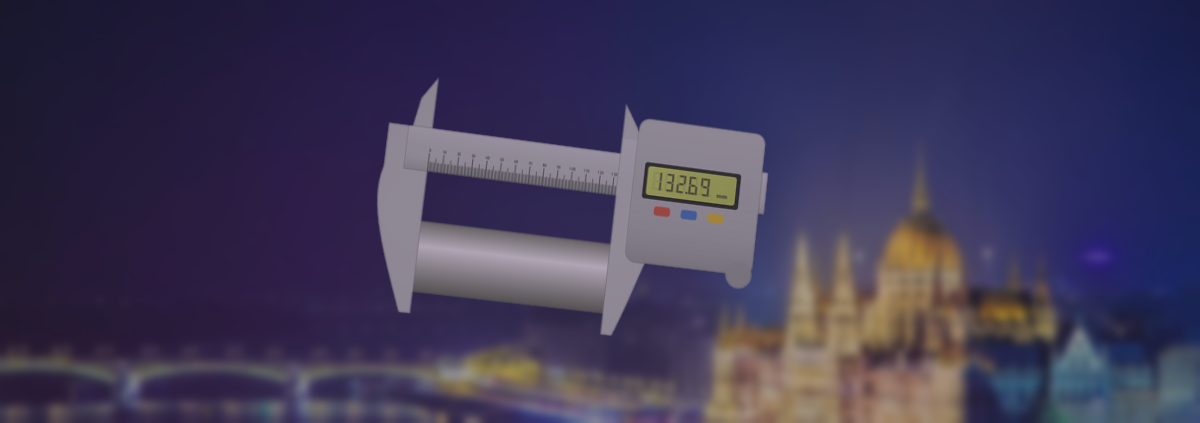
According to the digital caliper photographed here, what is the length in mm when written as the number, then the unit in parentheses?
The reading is 132.69 (mm)
